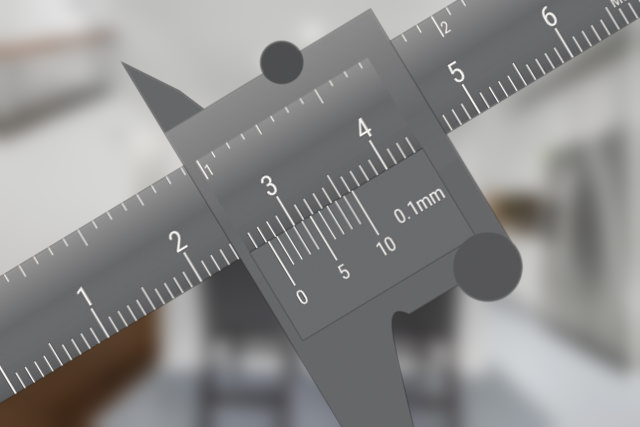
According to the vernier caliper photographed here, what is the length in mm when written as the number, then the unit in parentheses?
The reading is 27.2 (mm)
